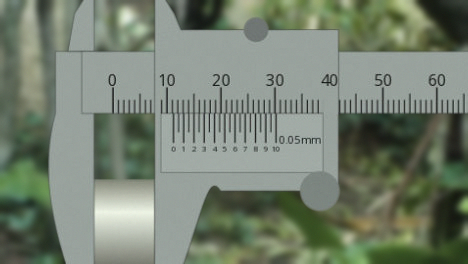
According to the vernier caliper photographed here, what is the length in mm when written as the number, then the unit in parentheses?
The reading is 11.2 (mm)
